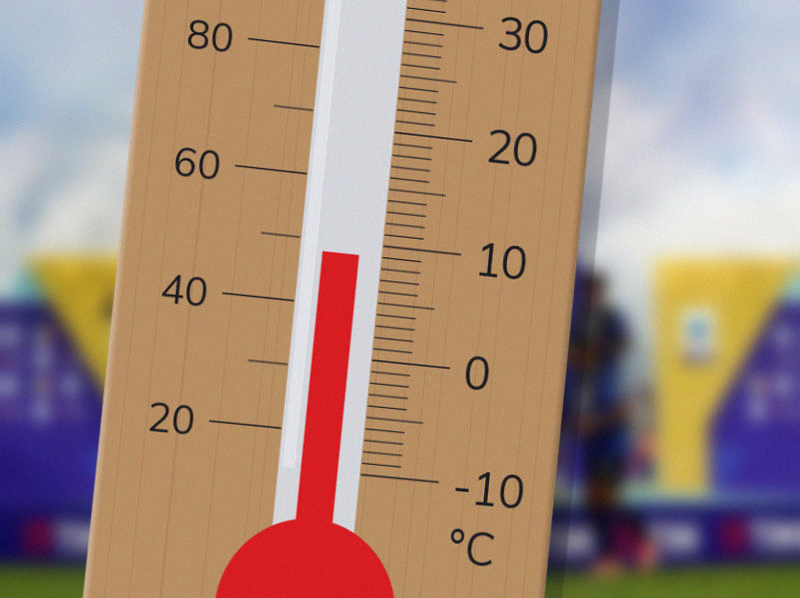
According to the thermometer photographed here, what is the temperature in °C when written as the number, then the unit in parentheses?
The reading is 9 (°C)
